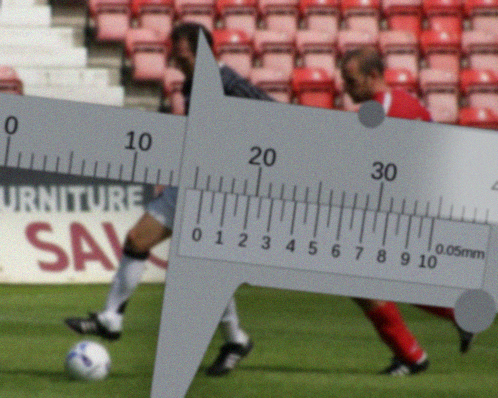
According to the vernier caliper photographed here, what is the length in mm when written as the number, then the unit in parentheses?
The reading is 15.6 (mm)
